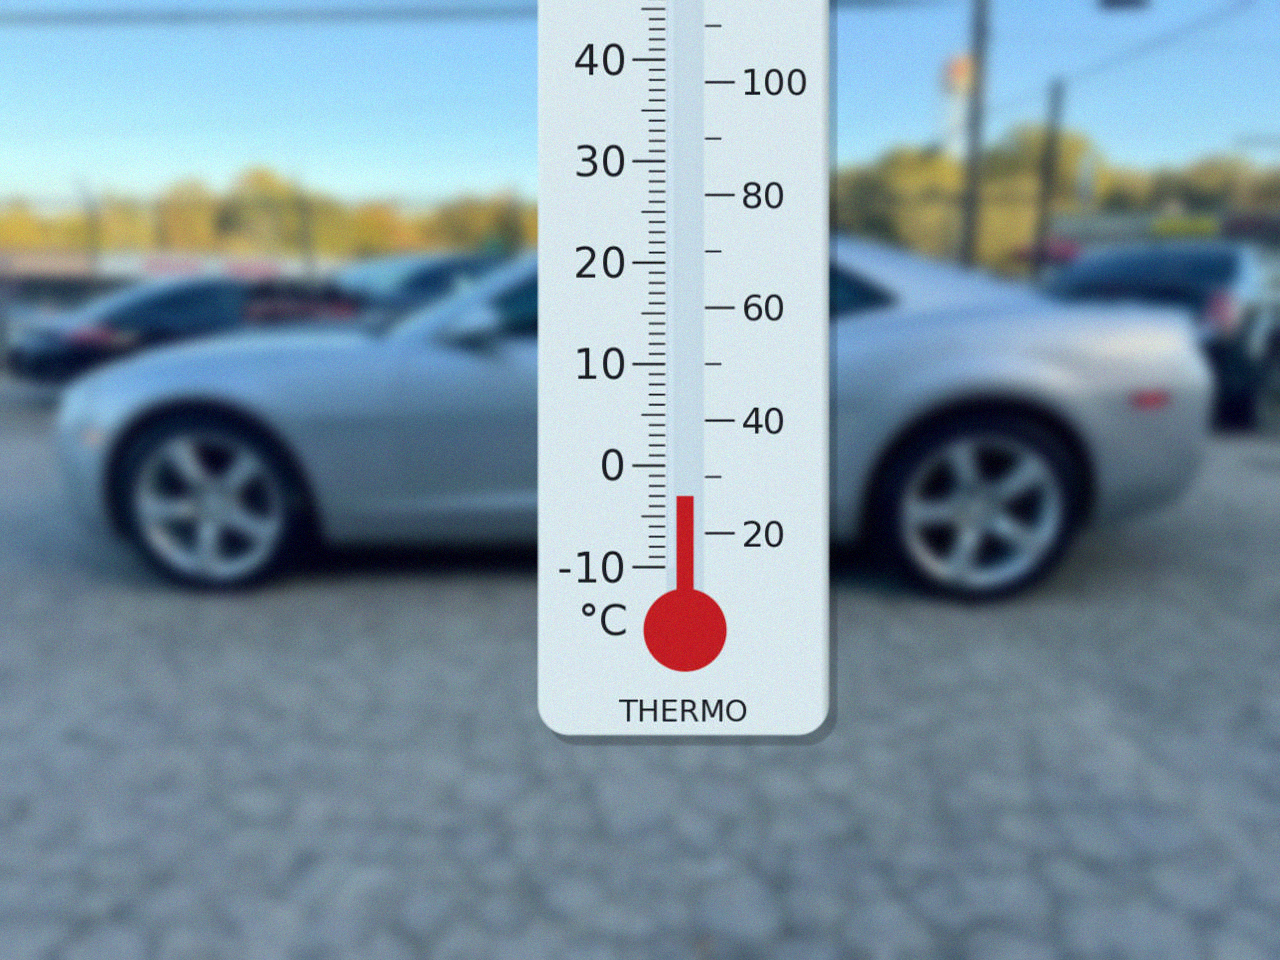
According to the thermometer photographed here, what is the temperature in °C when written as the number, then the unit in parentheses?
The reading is -3 (°C)
